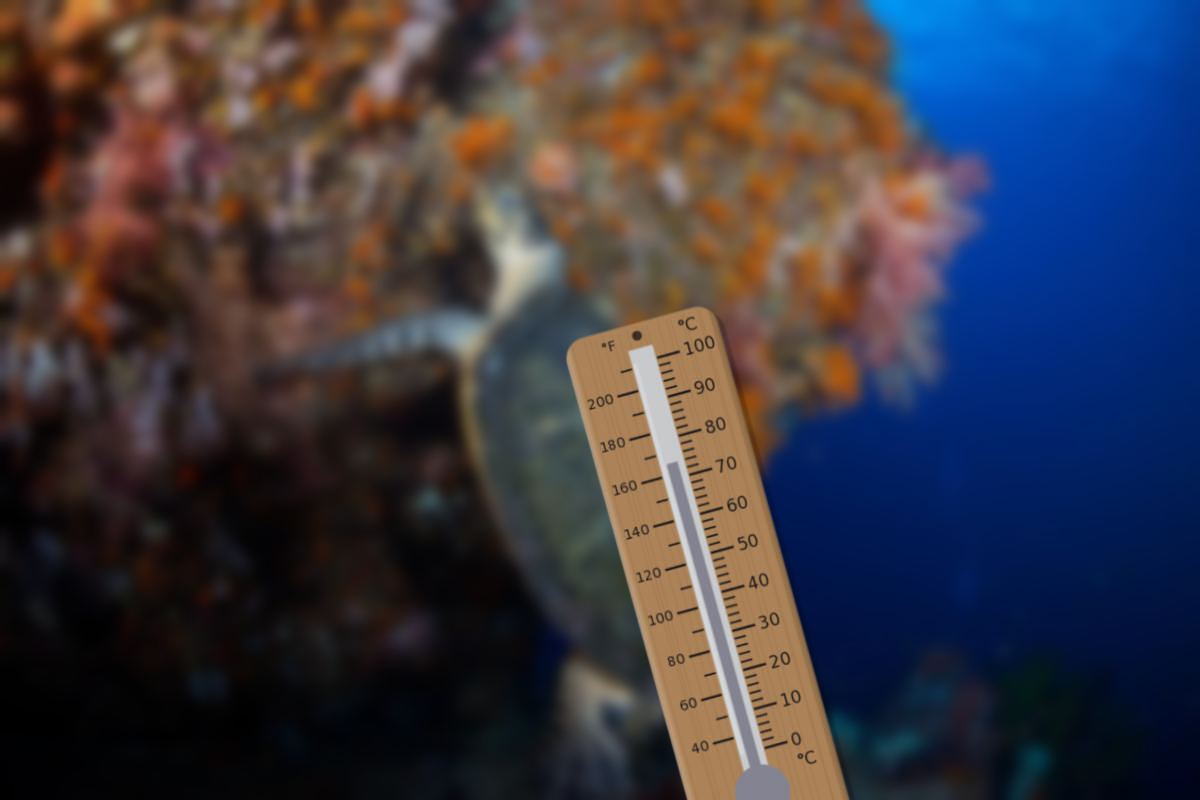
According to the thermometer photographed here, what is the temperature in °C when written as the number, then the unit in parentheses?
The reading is 74 (°C)
